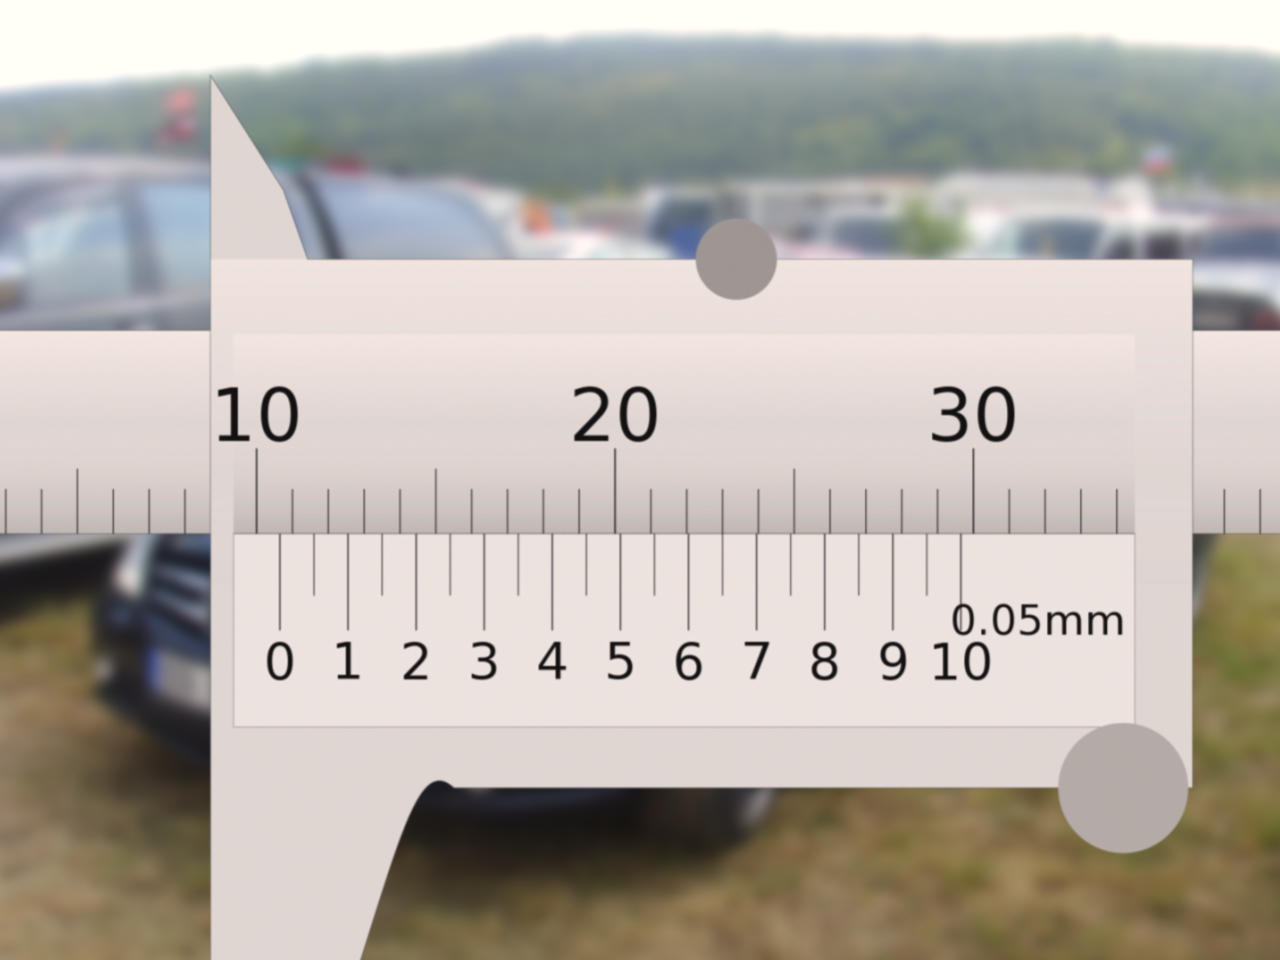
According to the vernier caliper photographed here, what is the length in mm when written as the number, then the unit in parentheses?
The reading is 10.65 (mm)
